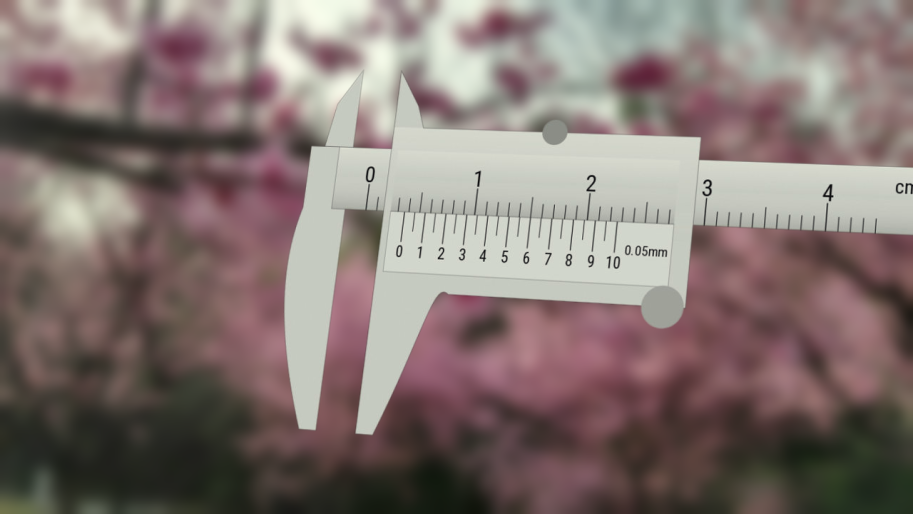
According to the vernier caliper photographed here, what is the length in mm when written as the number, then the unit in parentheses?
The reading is 3.6 (mm)
